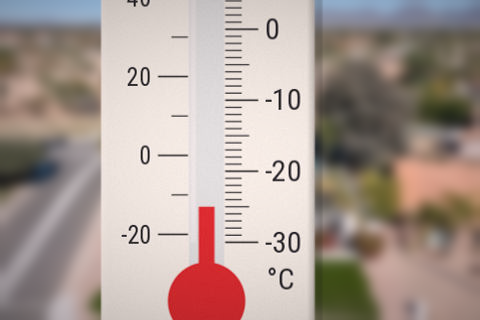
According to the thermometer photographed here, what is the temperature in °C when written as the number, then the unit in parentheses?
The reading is -25 (°C)
